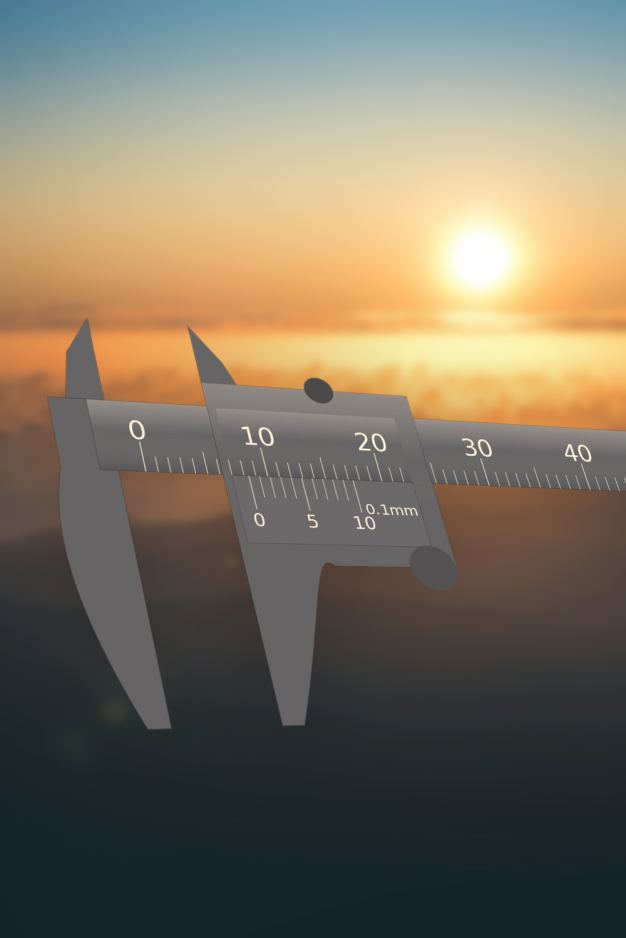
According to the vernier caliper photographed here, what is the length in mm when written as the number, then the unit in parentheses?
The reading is 8.4 (mm)
